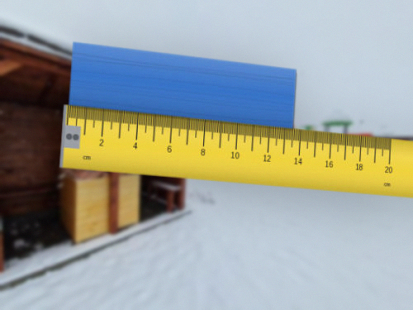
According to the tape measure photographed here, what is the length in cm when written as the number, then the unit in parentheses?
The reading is 13.5 (cm)
